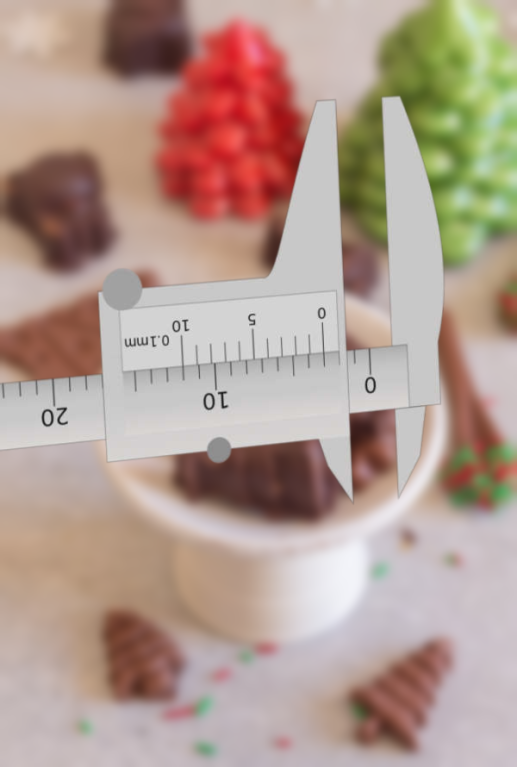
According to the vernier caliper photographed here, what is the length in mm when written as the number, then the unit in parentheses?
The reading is 3.0 (mm)
